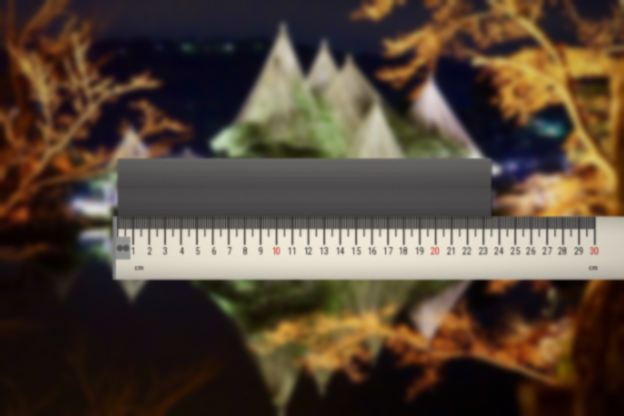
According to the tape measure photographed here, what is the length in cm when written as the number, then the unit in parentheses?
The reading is 23.5 (cm)
